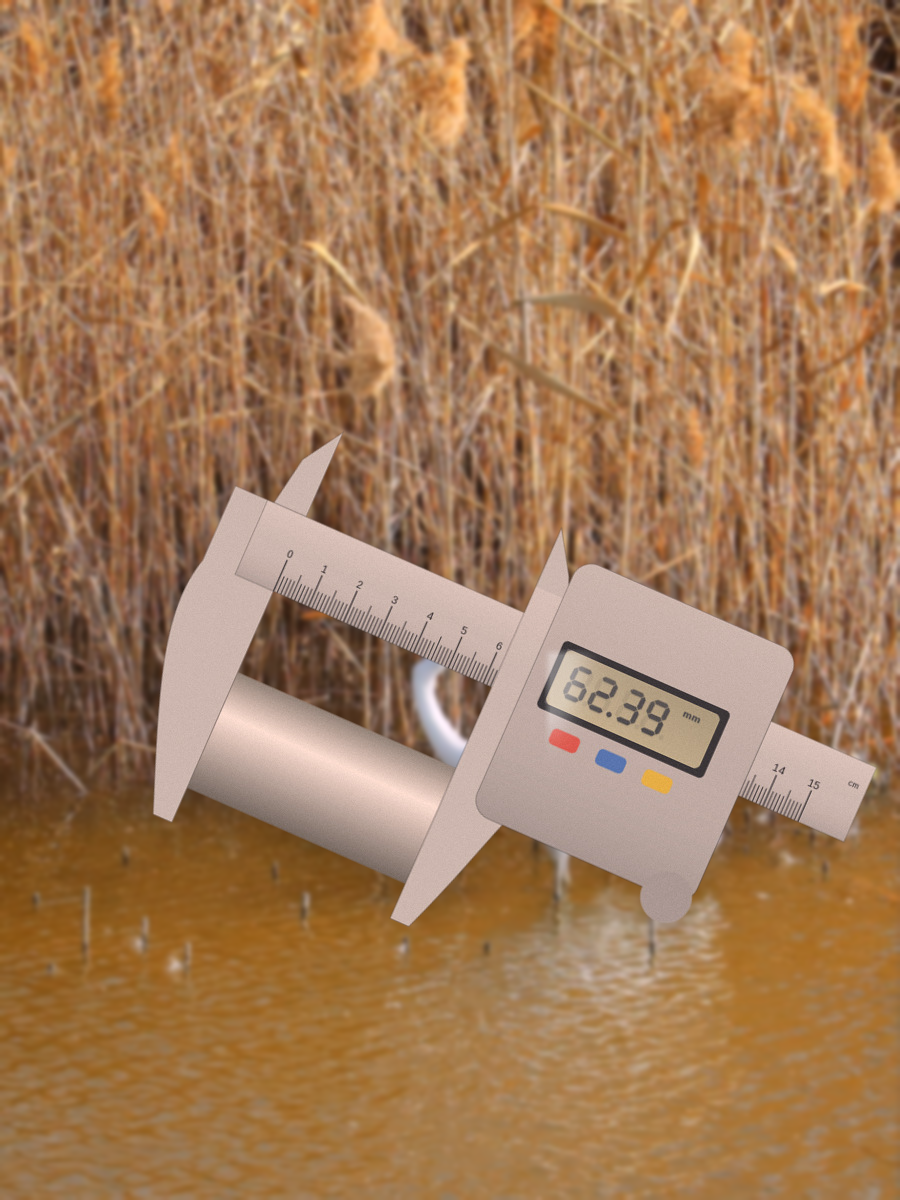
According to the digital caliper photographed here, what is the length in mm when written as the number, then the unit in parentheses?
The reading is 62.39 (mm)
